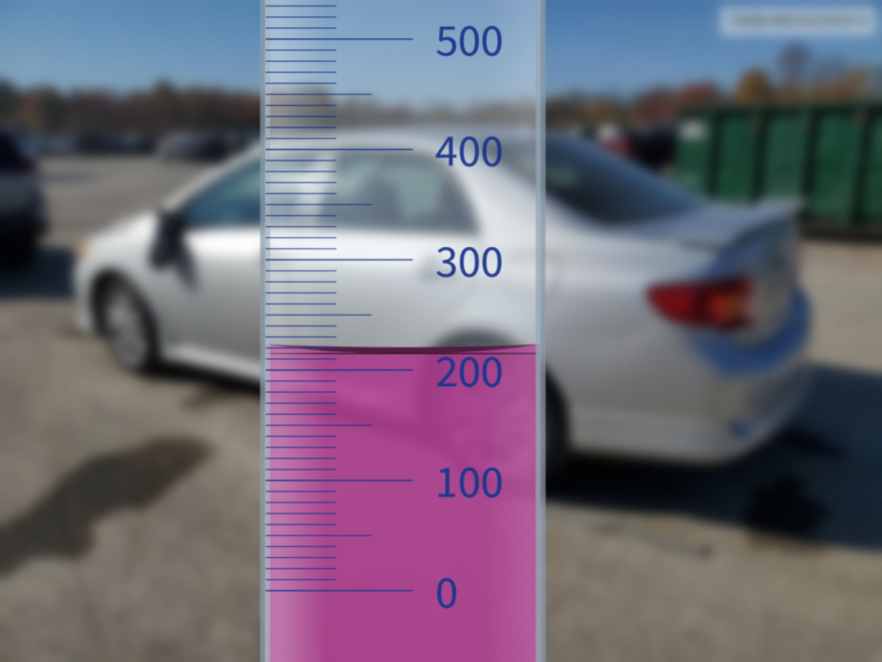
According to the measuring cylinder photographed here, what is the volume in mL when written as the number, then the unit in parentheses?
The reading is 215 (mL)
